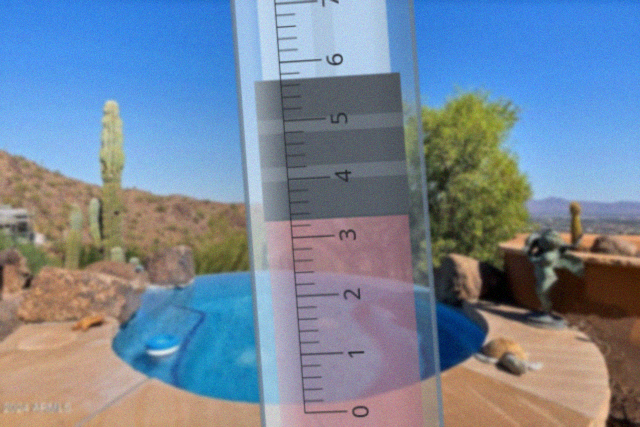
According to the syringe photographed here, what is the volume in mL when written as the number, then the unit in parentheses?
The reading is 3.3 (mL)
